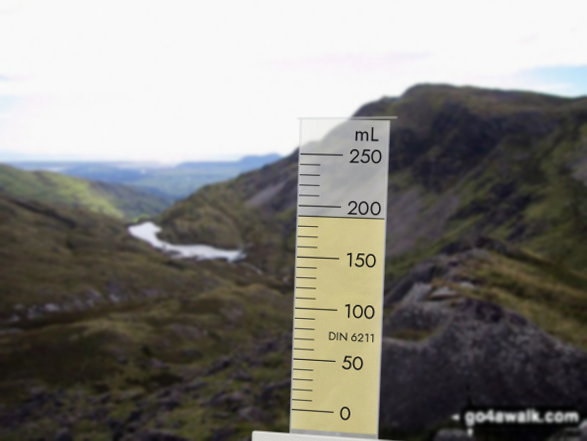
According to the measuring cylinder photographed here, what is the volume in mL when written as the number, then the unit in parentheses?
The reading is 190 (mL)
